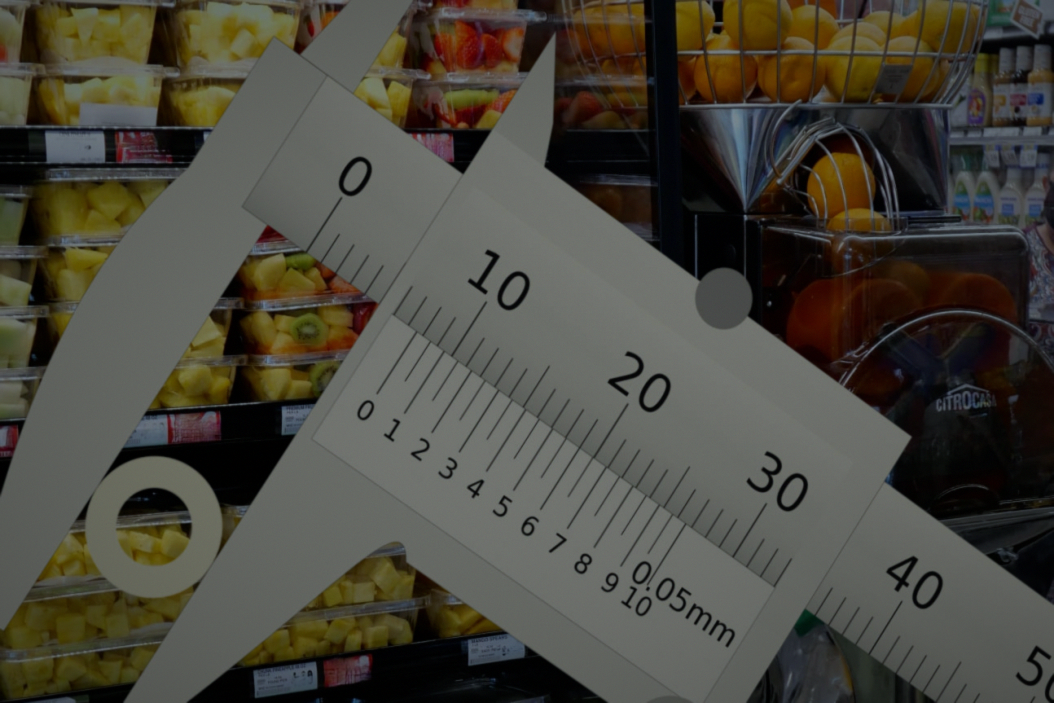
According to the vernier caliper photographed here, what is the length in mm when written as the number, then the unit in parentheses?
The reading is 7.6 (mm)
